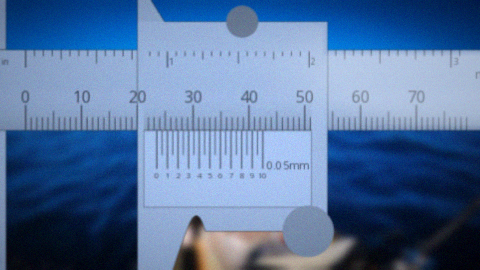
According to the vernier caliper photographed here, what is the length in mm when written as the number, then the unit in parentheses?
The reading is 23.5 (mm)
